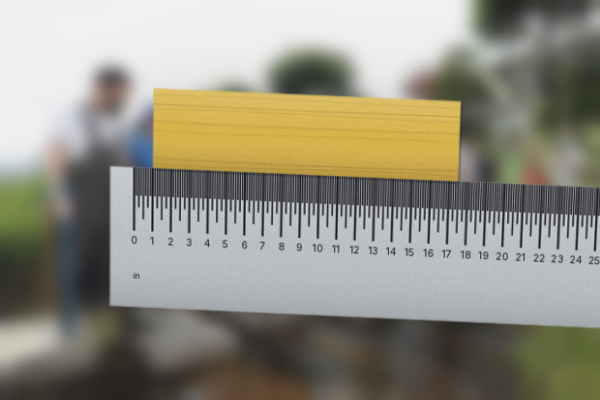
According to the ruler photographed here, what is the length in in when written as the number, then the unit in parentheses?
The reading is 16.5 (in)
